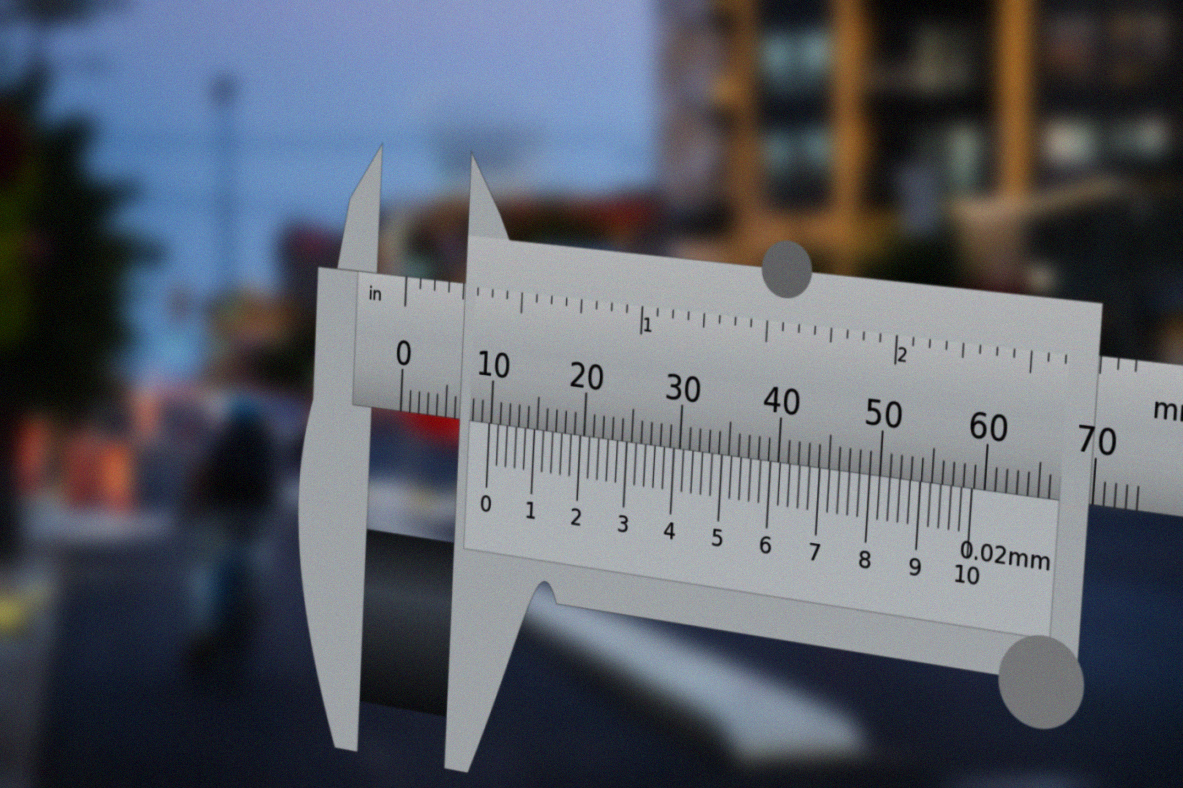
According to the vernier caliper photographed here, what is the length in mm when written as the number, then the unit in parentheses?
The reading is 9.8 (mm)
